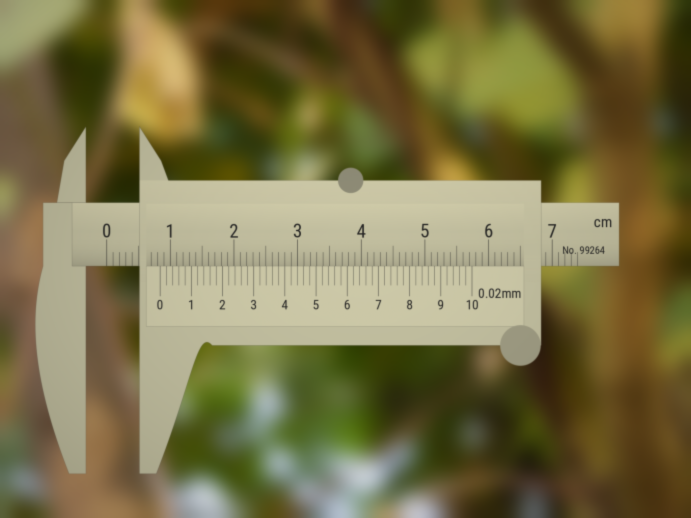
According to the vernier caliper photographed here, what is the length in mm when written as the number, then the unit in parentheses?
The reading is 8.4 (mm)
